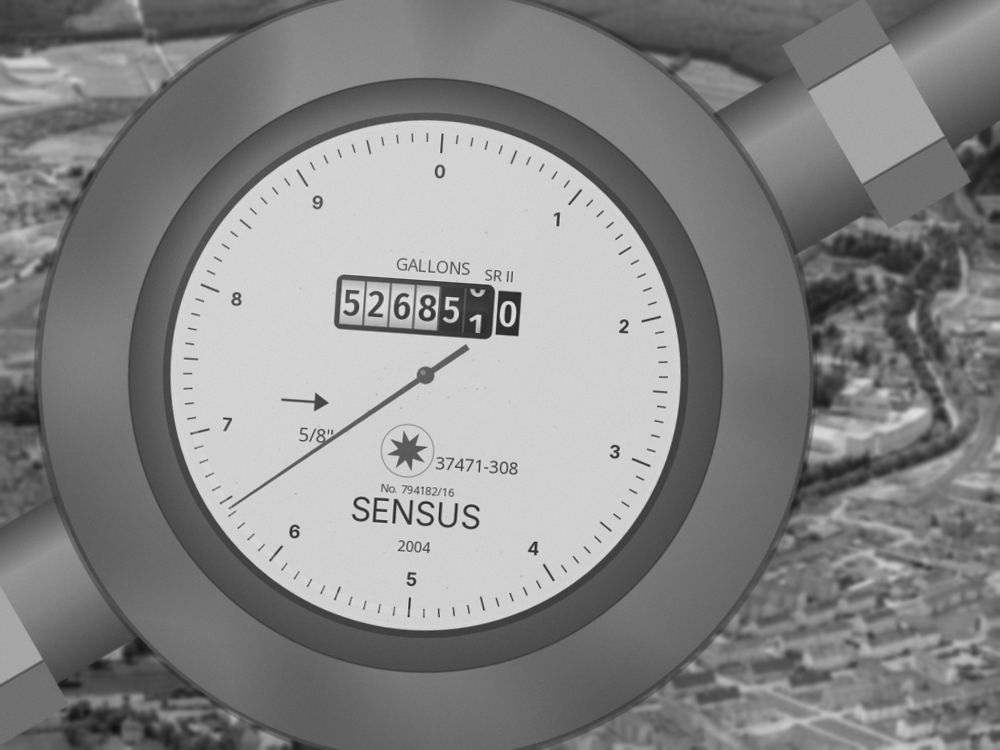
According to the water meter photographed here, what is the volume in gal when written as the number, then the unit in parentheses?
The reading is 5268506.4 (gal)
